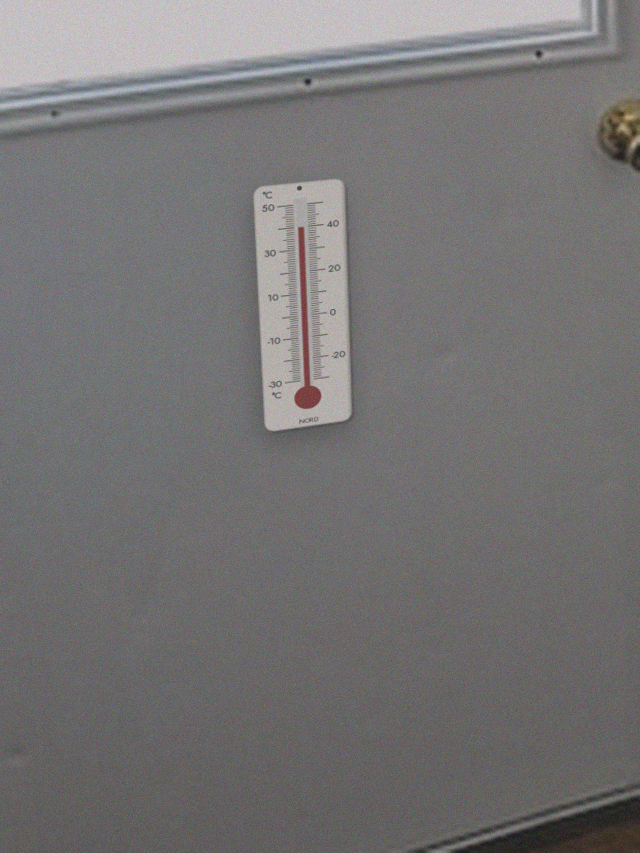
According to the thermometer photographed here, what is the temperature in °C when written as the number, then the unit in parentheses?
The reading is 40 (°C)
